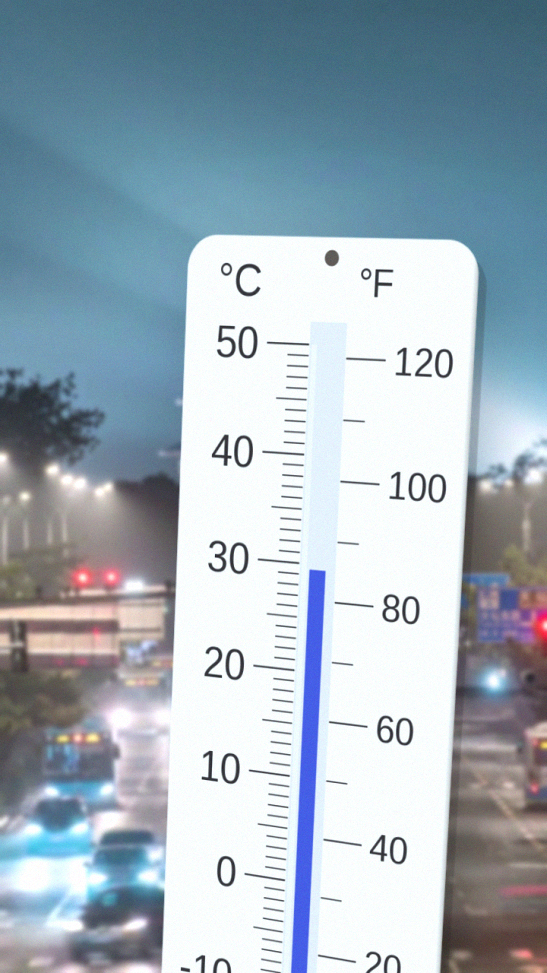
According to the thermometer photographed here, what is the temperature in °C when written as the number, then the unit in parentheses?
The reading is 29.5 (°C)
